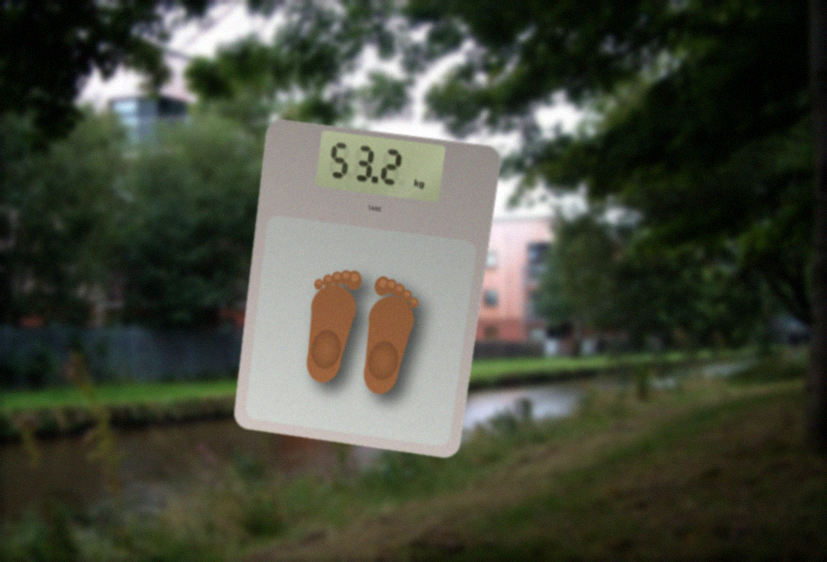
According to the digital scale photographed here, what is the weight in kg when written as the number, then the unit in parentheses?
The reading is 53.2 (kg)
